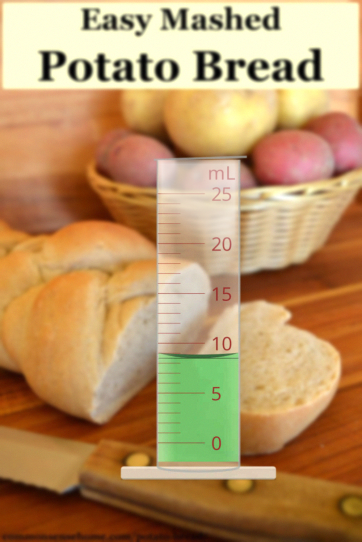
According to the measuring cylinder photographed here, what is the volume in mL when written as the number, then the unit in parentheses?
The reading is 8.5 (mL)
